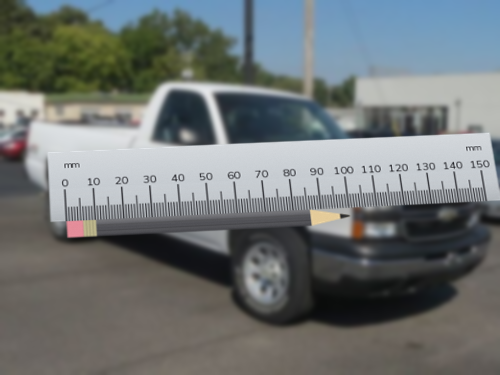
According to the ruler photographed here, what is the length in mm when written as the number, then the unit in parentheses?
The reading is 100 (mm)
